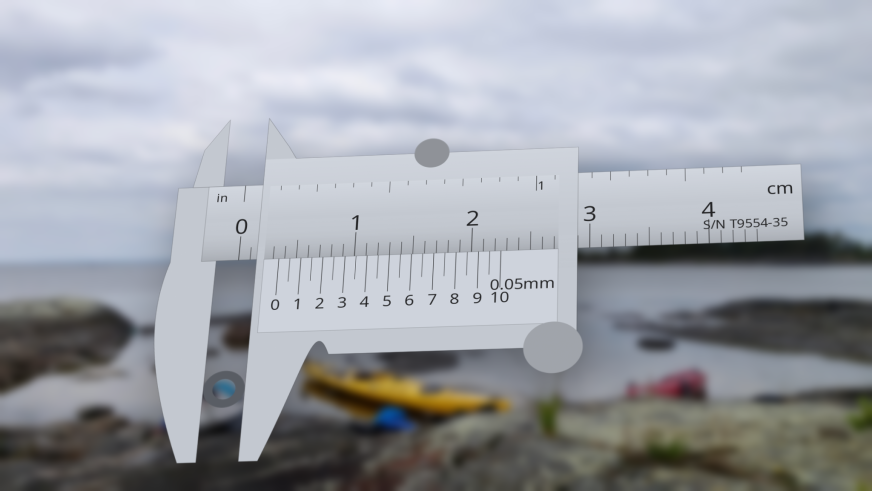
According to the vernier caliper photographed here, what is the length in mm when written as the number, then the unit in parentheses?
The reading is 3.5 (mm)
